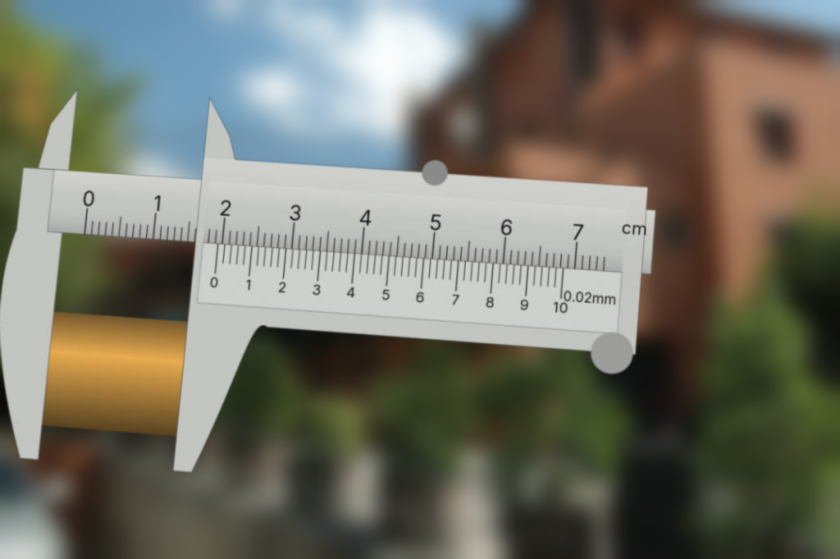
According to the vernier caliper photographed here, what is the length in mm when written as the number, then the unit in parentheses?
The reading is 19.4 (mm)
